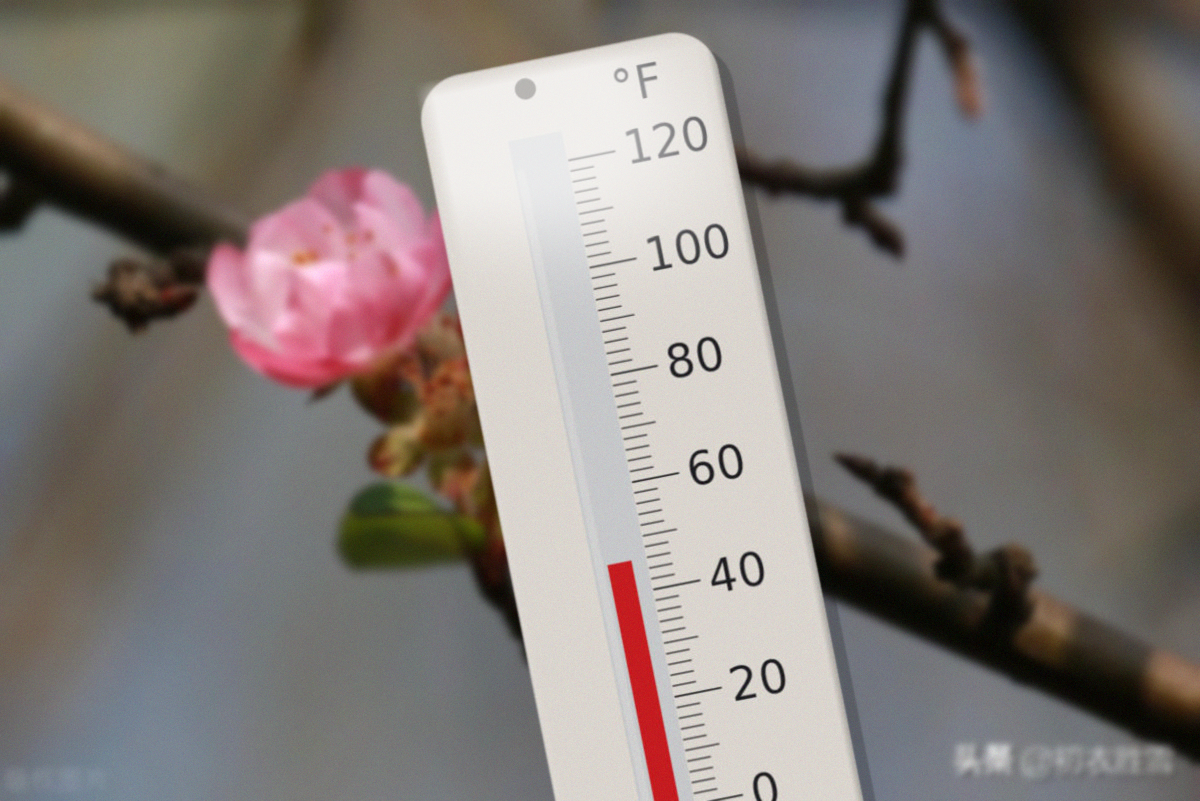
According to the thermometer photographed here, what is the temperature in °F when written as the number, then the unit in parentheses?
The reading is 46 (°F)
